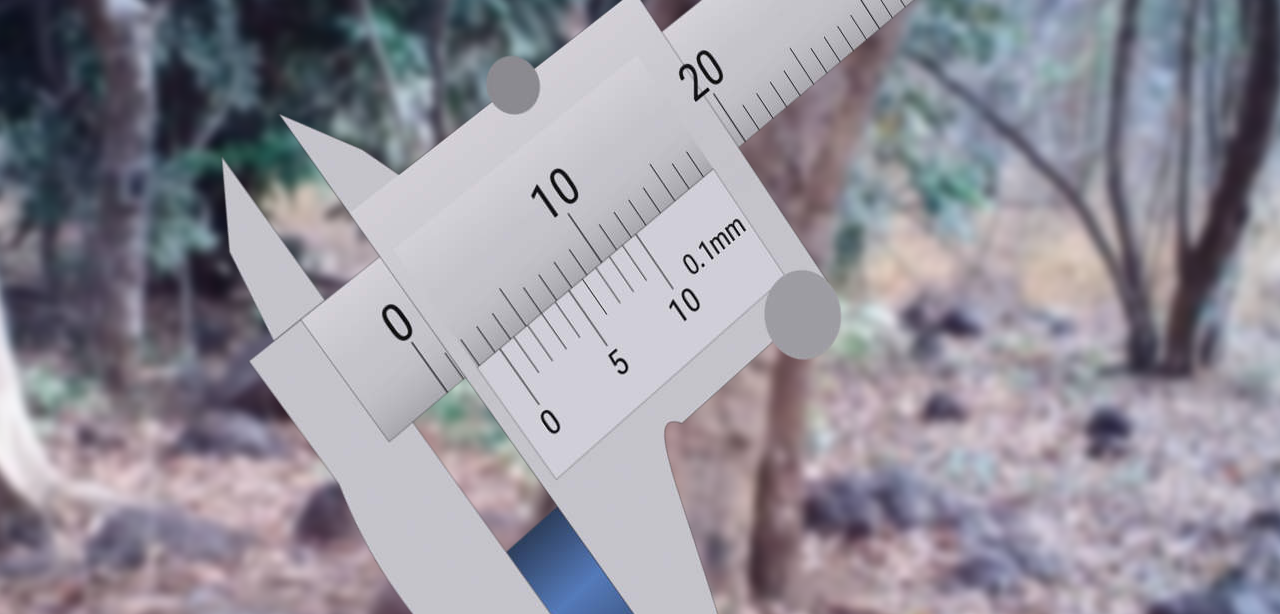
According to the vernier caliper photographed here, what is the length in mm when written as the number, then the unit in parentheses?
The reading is 3.3 (mm)
